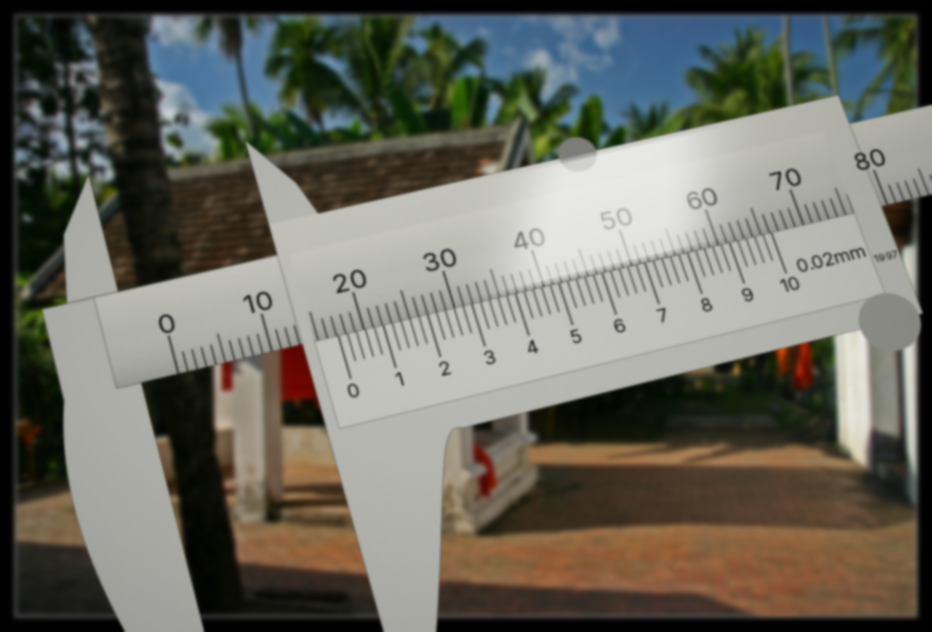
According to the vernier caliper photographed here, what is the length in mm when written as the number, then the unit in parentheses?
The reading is 17.2 (mm)
